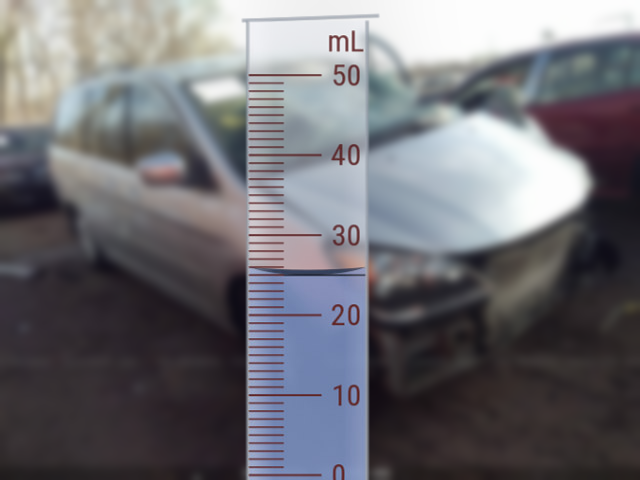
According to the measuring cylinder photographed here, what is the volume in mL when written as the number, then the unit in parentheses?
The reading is 25 (mL)
